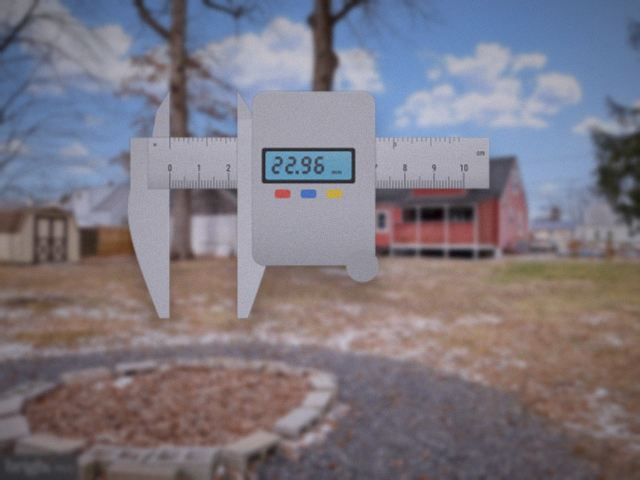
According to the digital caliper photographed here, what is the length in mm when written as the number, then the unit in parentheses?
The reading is 22.96 (mm)
